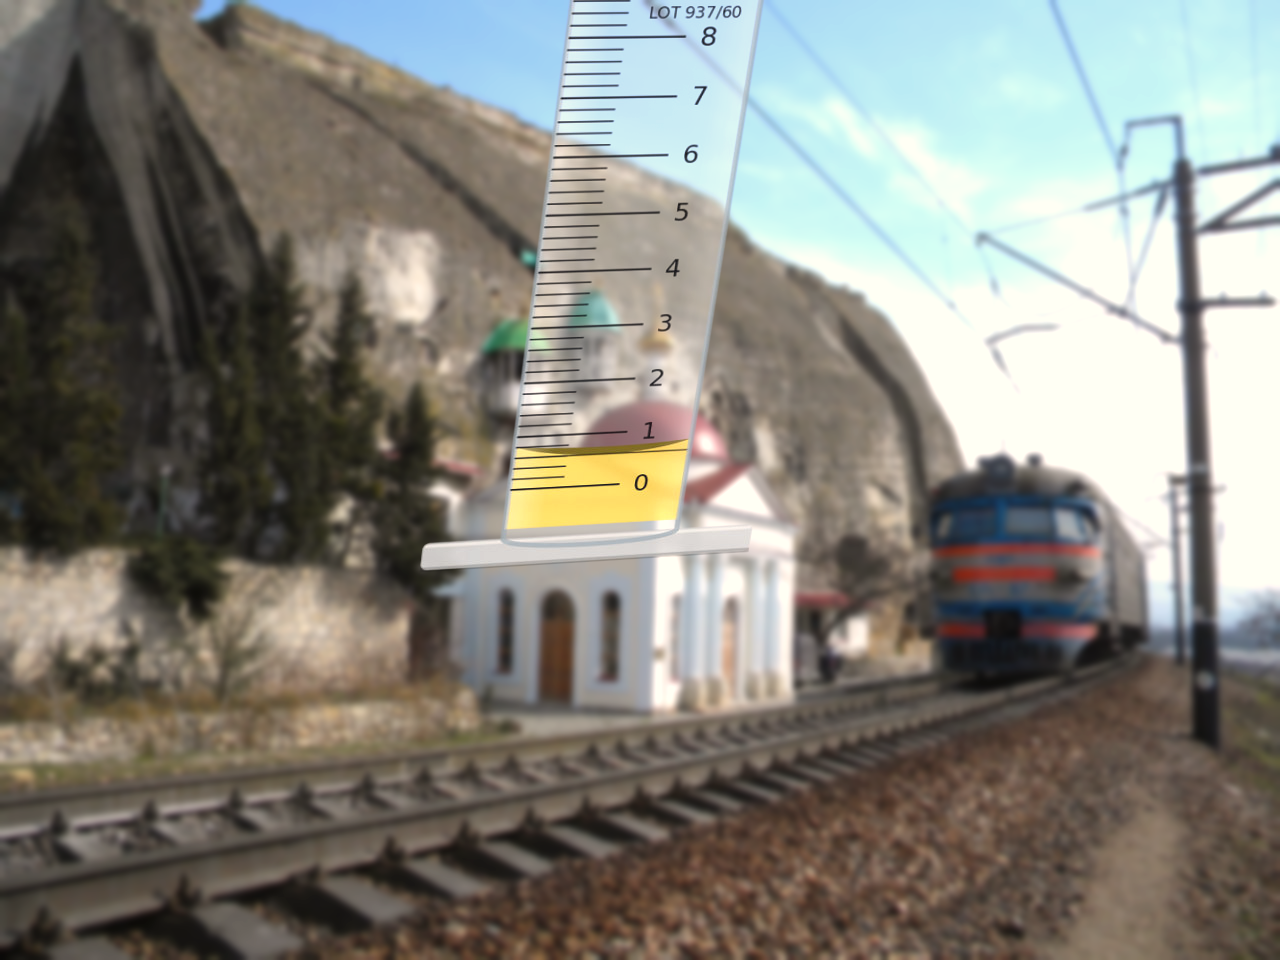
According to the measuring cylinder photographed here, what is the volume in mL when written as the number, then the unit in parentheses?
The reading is 0.6 (mL)
